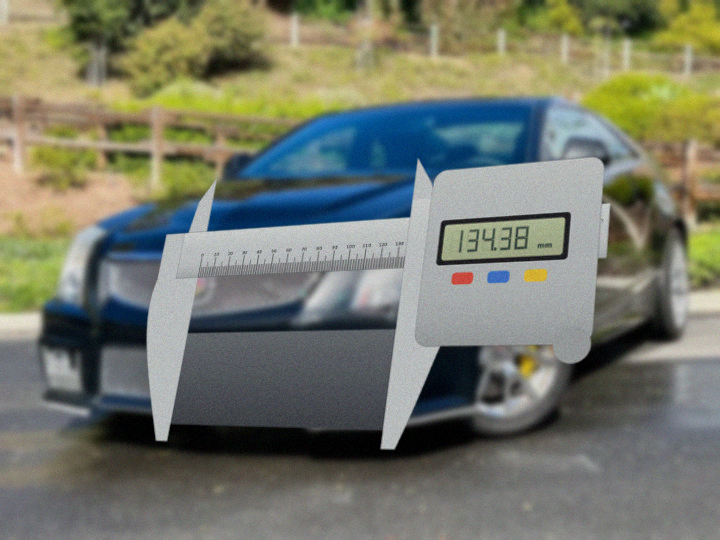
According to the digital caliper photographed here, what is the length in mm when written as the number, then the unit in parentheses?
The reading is 134.38 (mm)
